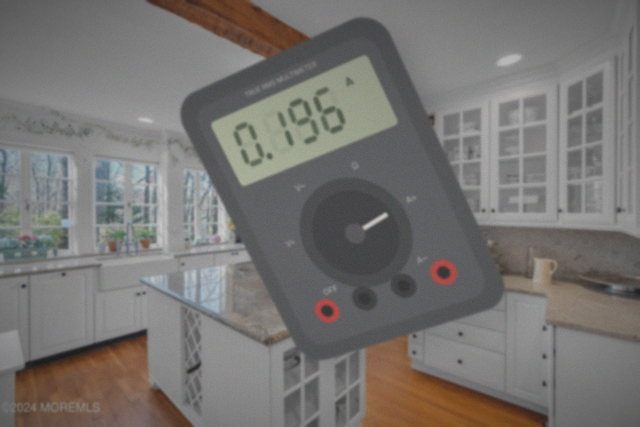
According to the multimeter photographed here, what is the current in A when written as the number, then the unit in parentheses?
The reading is 0.196 (A)
